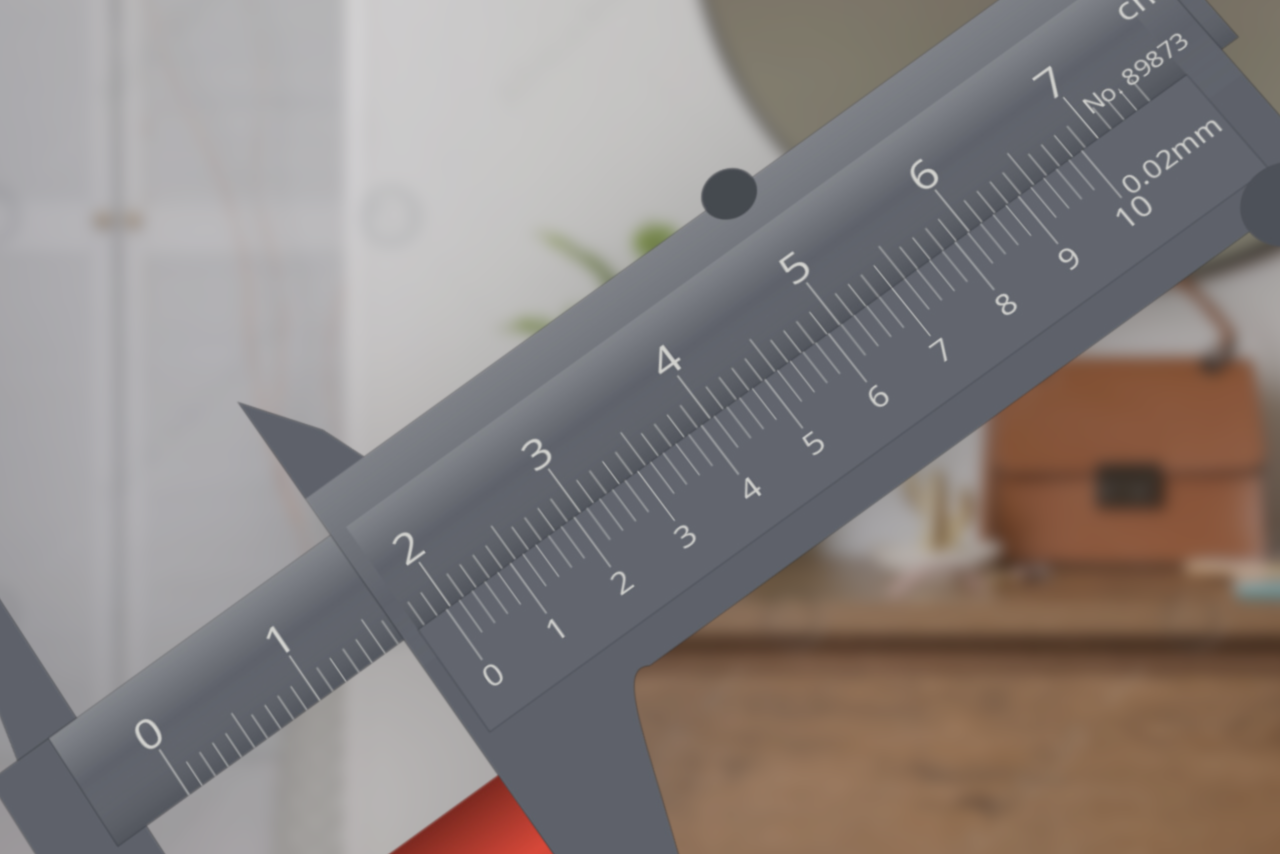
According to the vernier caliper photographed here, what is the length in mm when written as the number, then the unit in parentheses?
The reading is 19.7 (mm)
